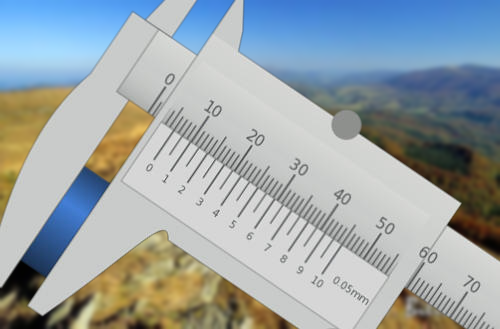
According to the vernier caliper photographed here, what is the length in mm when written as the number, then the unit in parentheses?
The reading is 6.0 (mm)
